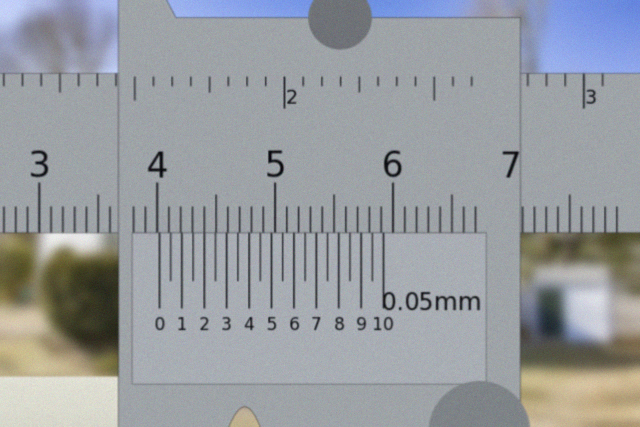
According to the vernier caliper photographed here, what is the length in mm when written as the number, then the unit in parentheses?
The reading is 40.2 (mm)
